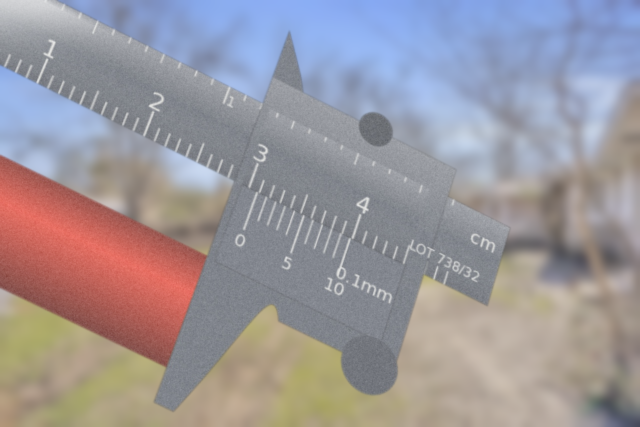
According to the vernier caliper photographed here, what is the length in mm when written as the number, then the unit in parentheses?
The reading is 30.8 (mm)
